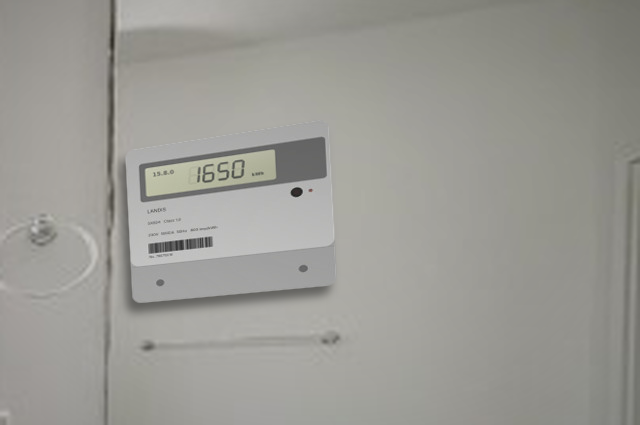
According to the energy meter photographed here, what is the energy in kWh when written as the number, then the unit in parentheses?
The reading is 1650 (kWh)
